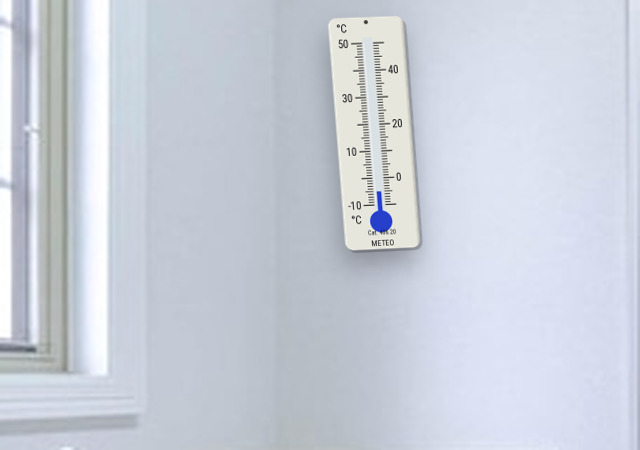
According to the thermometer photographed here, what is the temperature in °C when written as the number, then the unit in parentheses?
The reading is -5 (°C)
